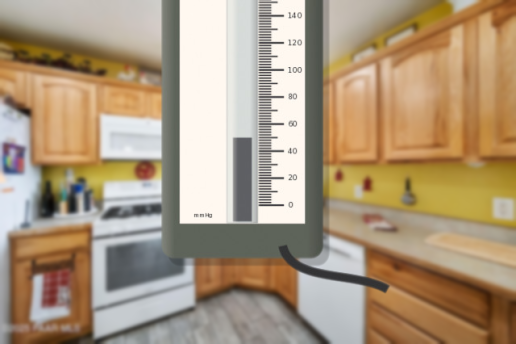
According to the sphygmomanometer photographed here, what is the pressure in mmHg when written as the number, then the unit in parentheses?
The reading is 50 (mmHg)
